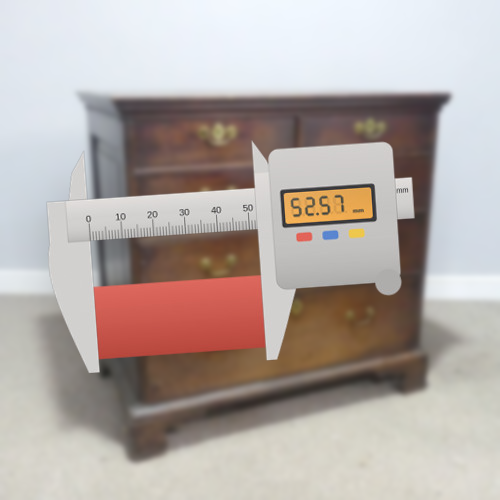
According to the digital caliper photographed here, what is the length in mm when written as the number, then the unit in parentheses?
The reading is 52.57 (mm)
